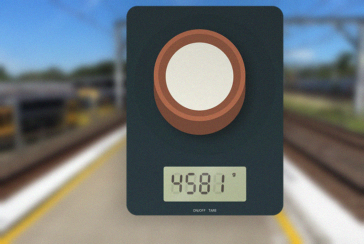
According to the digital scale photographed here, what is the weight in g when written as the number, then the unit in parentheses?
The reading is 4581 (g)
